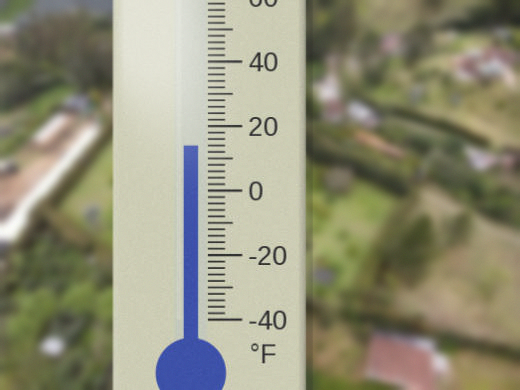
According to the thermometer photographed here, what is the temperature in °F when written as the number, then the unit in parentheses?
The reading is 14 (°F)
